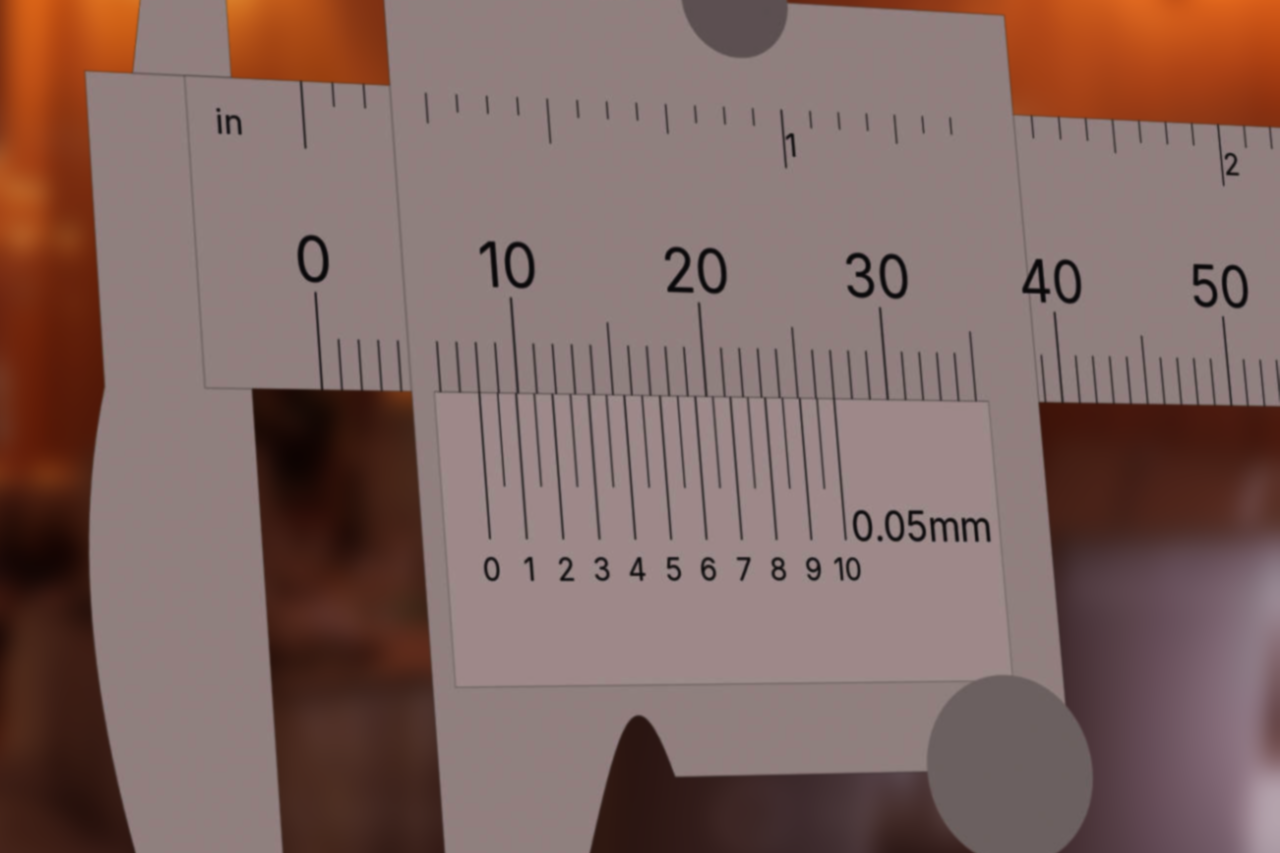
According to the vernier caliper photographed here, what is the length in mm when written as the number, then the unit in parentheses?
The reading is 8.0 (mm)
